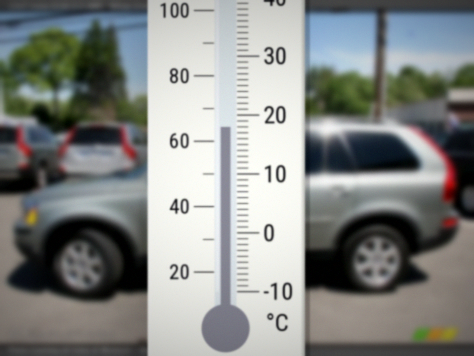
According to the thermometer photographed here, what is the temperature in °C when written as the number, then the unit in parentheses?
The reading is 18 (°C)
